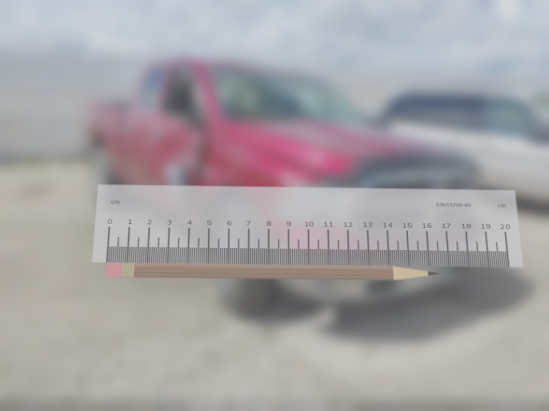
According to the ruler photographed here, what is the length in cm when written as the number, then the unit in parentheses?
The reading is 16.5 (cm)
